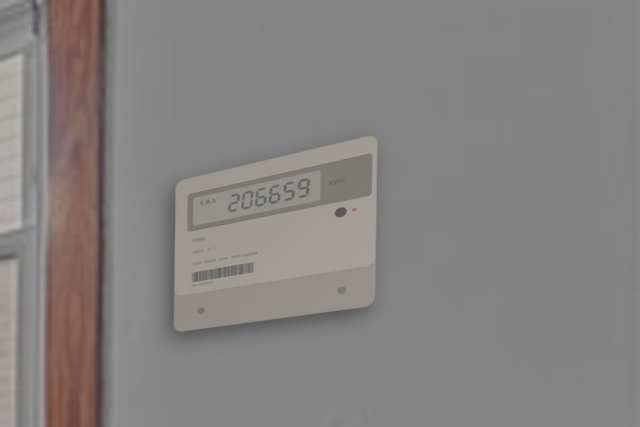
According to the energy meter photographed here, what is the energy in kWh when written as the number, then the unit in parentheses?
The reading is 206659 (kWh)
